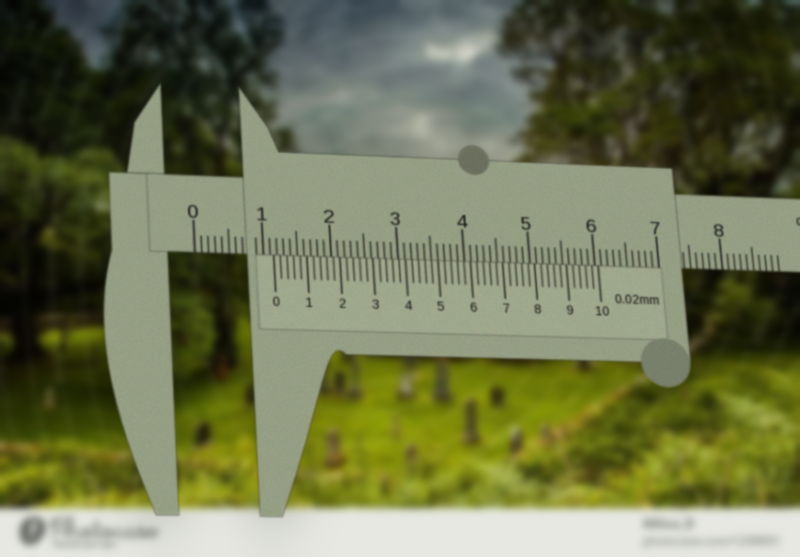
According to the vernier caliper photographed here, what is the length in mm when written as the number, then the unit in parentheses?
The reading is 11.5 (mm)
